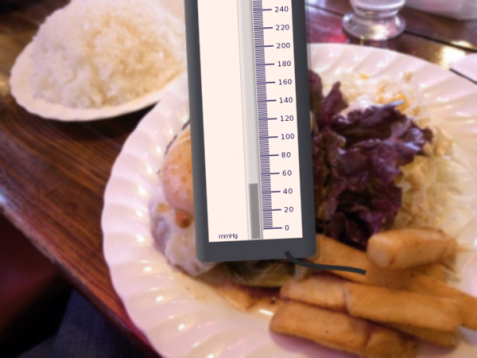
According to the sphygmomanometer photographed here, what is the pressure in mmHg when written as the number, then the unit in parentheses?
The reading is 50 (mmHg)
